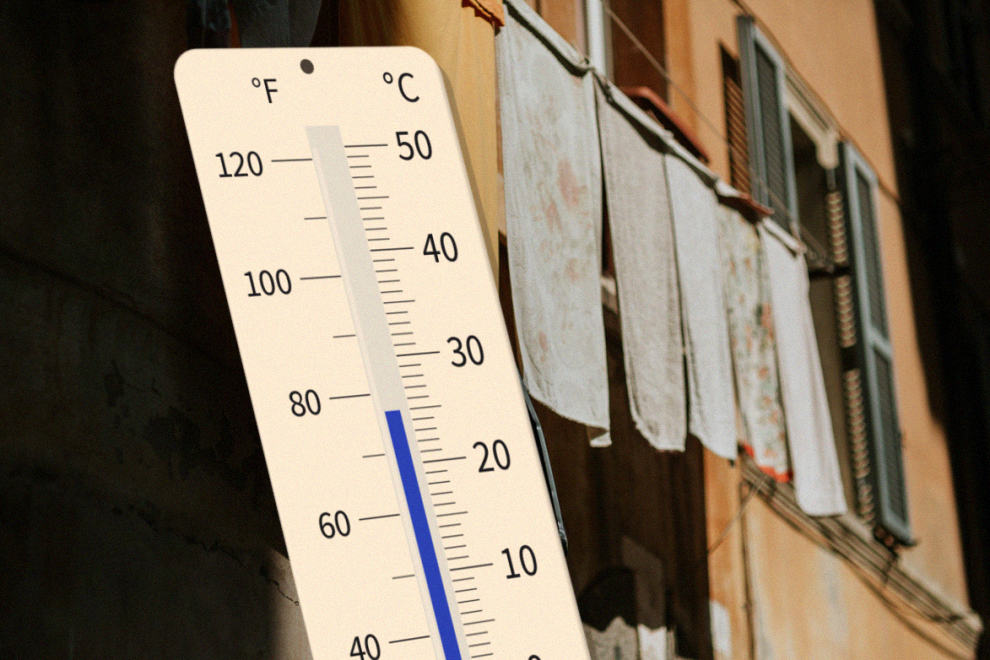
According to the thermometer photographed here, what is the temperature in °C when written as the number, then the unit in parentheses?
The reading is 25 (°C)
